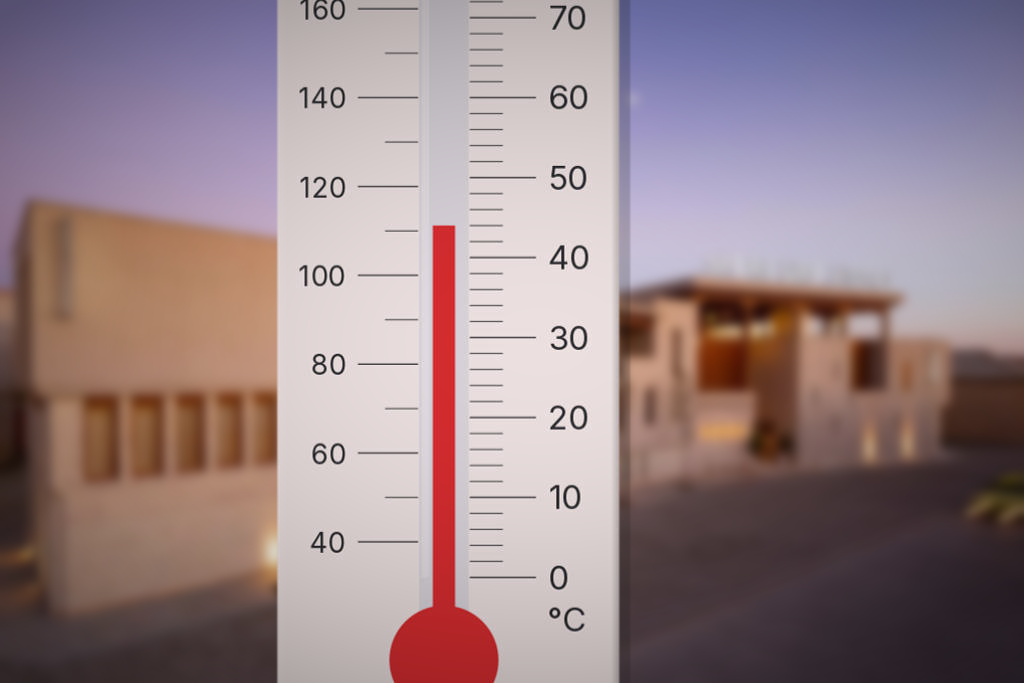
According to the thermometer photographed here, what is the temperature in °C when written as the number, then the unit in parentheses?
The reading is 44 (°C)
